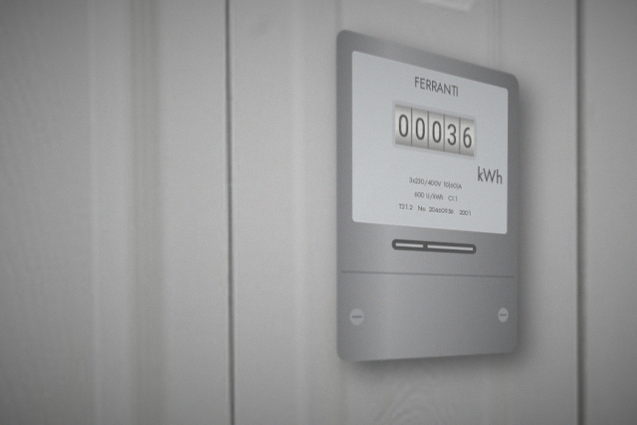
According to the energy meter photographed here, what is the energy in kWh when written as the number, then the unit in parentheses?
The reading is 36 (kWh)
